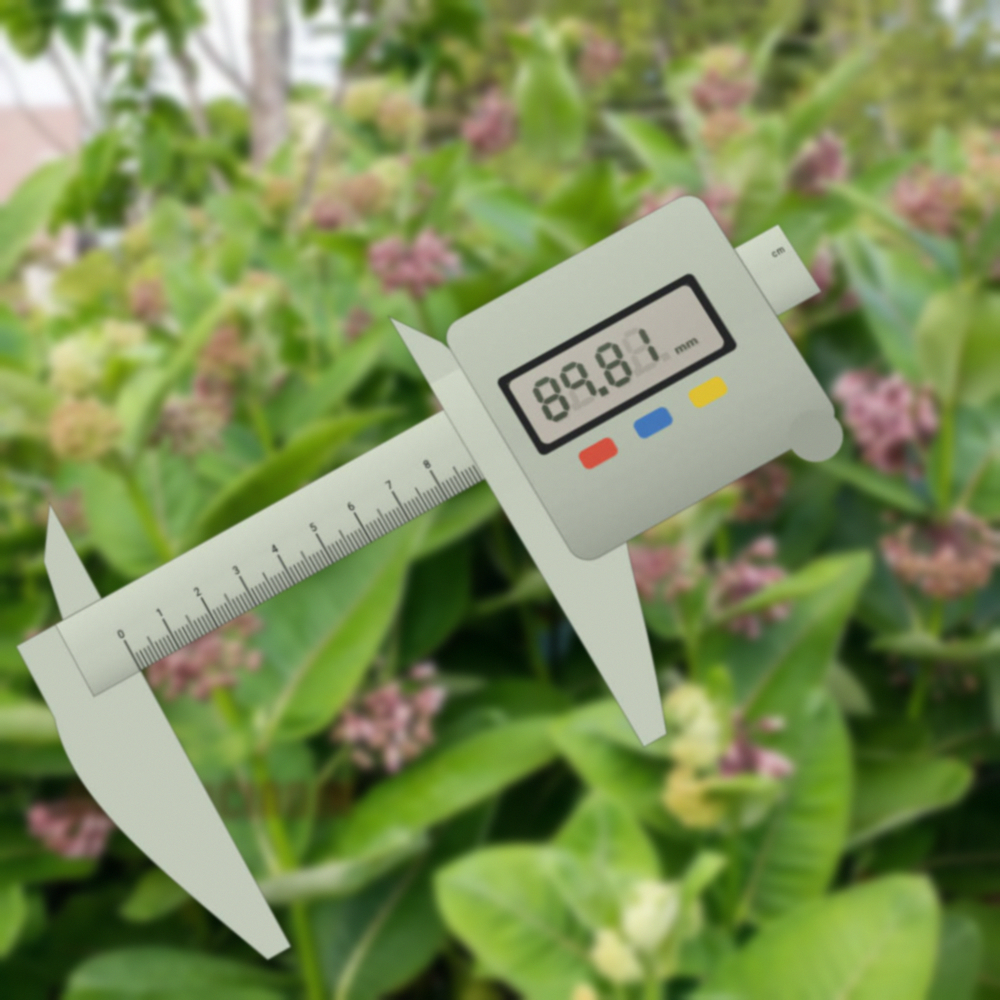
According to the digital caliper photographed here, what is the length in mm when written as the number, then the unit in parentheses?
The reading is 89.81 (mm)
